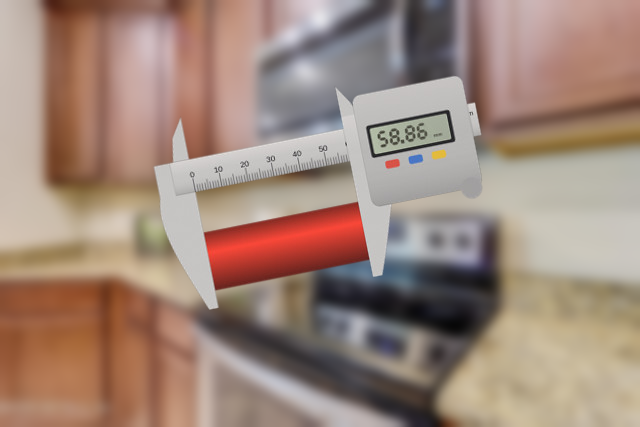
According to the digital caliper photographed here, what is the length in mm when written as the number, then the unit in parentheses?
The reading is 58.86 (mm)
